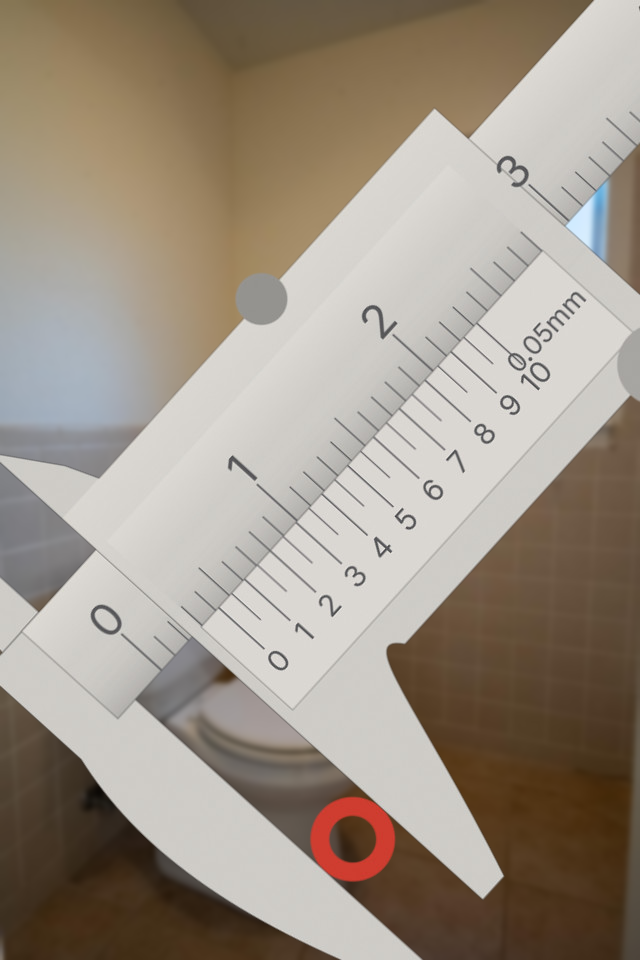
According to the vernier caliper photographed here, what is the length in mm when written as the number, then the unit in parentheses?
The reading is 4.2 (mm)
